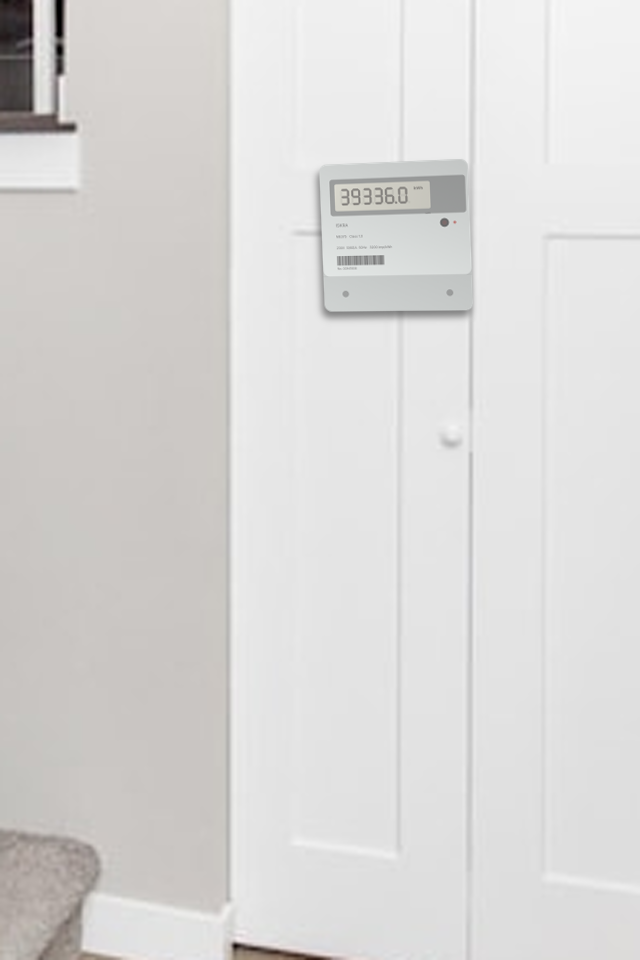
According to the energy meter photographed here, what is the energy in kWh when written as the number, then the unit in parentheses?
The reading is 39336.0 (kWh)
